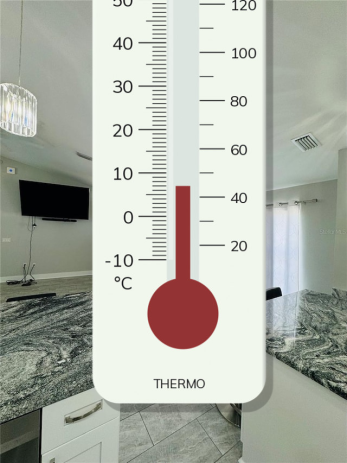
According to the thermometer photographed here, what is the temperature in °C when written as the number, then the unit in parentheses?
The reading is 7 (°C)
